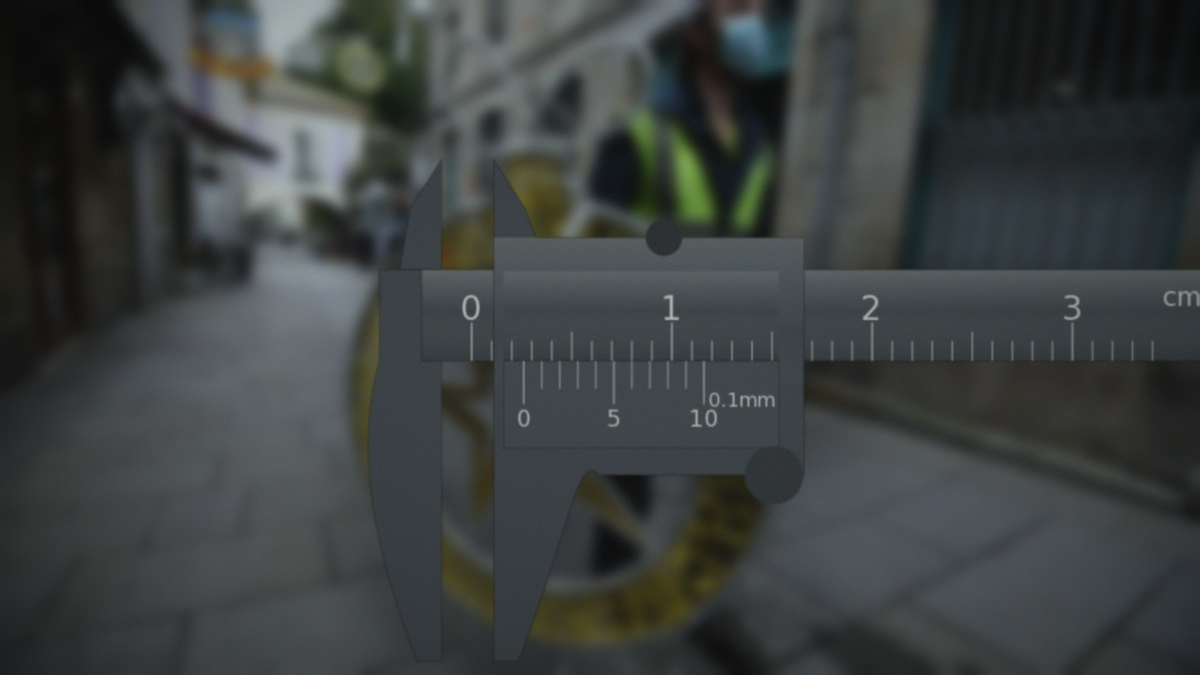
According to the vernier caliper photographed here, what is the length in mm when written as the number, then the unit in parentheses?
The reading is 2.6 (mm)
